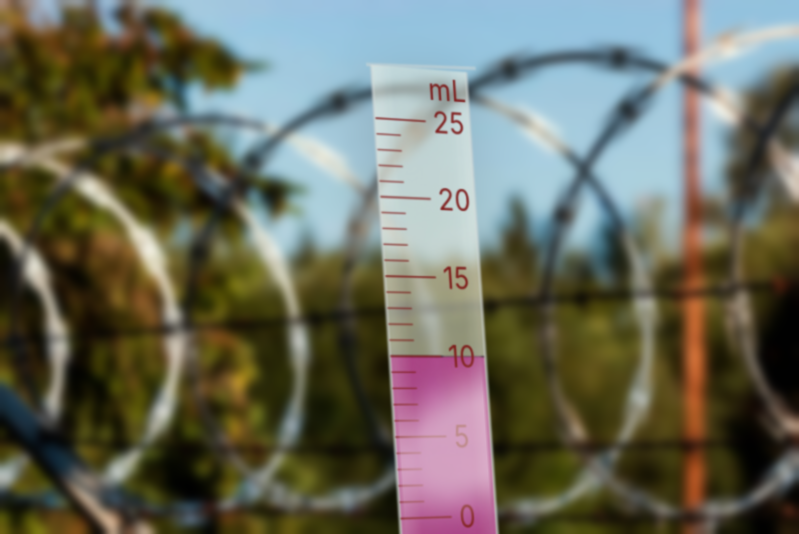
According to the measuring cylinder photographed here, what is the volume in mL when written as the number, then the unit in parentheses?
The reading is 10 (mL)
